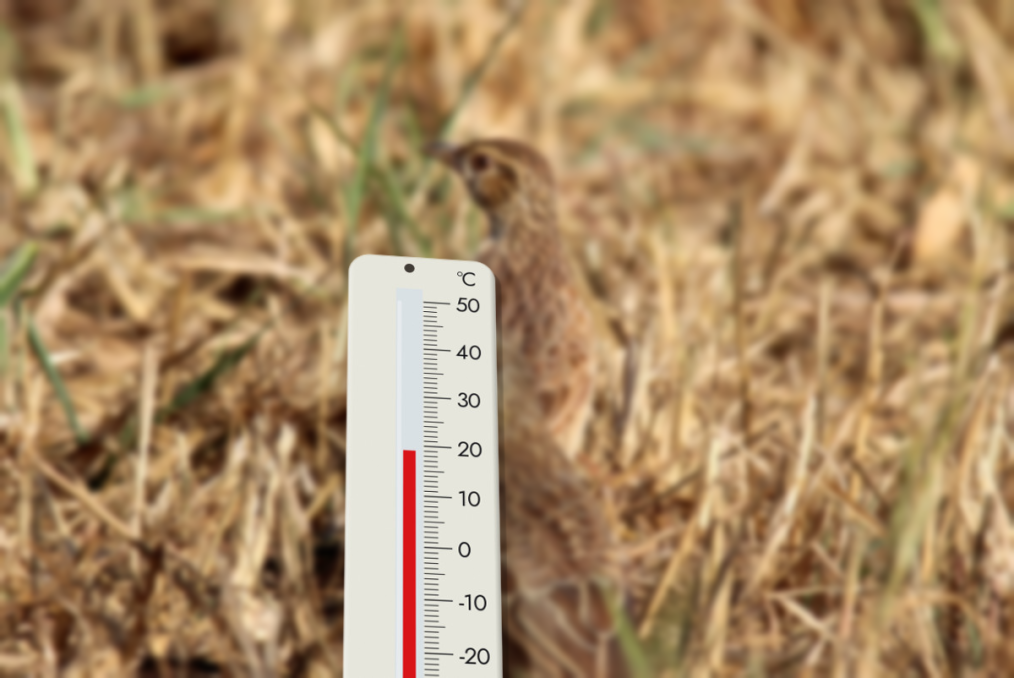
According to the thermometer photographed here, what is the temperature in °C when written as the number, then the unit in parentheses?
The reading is 19 (°C)
